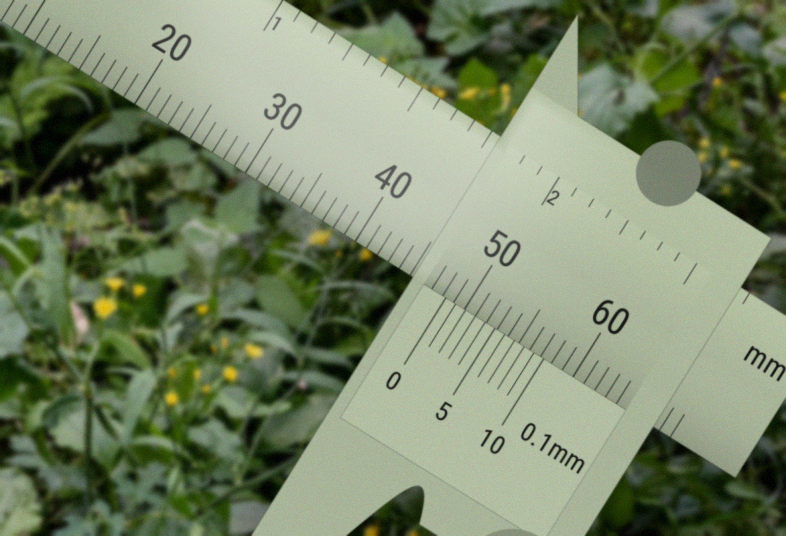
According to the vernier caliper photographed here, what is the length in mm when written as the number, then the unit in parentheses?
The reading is 48.3 (mm)
